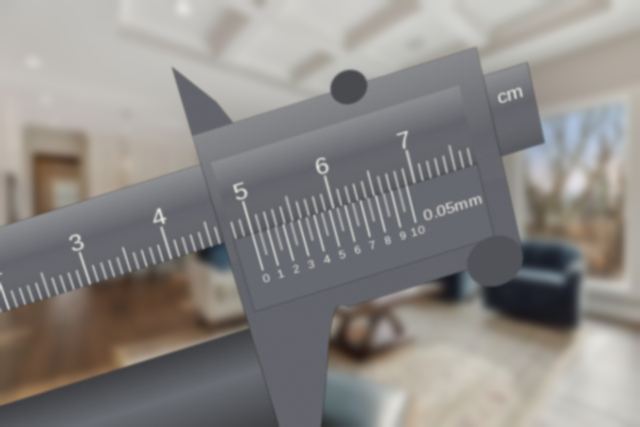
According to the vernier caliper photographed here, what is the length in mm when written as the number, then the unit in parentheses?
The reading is 50.0 (mm)
